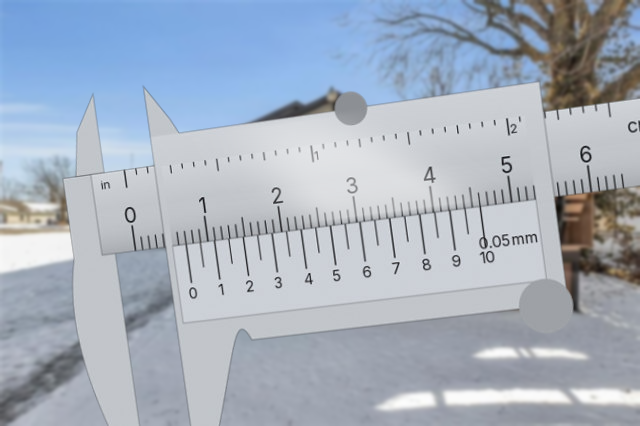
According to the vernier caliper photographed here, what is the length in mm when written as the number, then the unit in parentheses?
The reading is 7.0 (mm)
